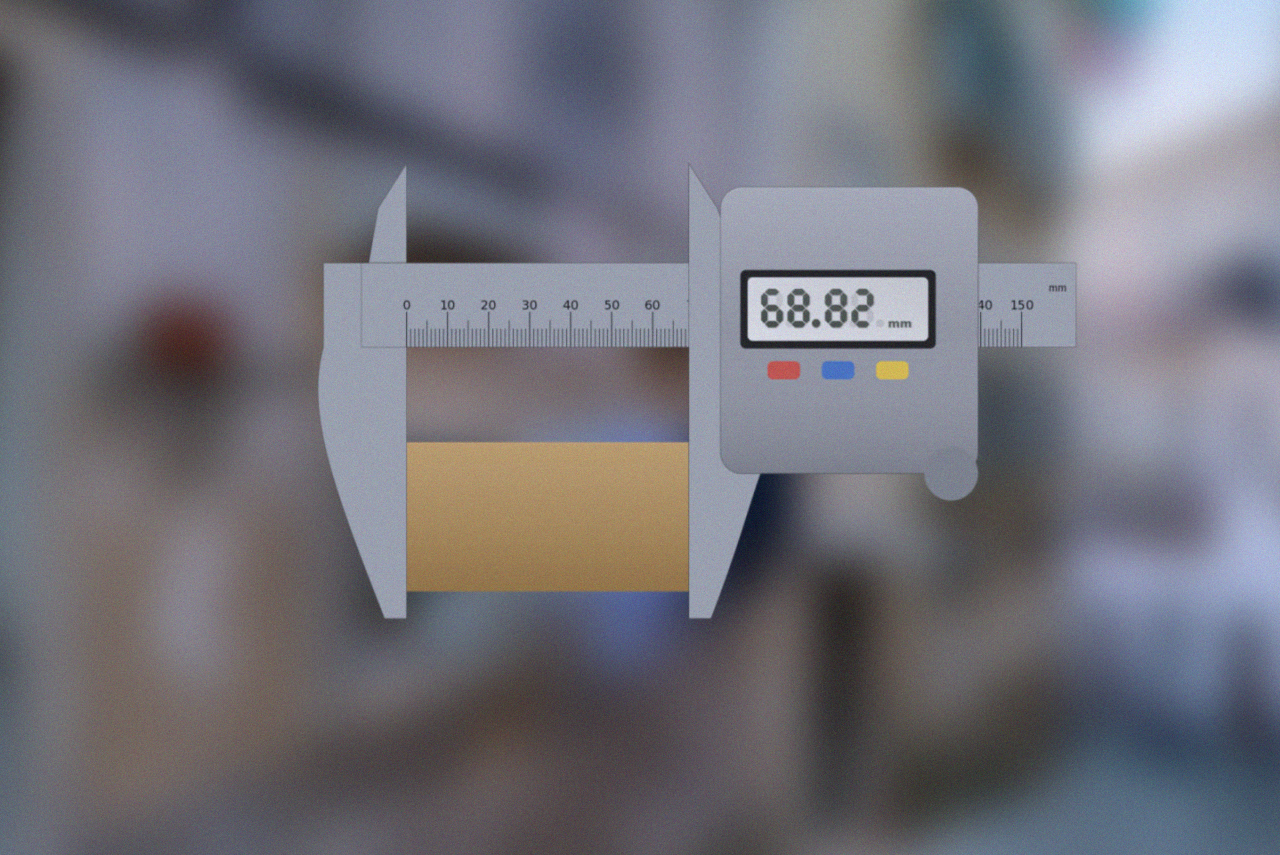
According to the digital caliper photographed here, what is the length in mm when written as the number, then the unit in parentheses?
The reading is 68.82 (mm)
